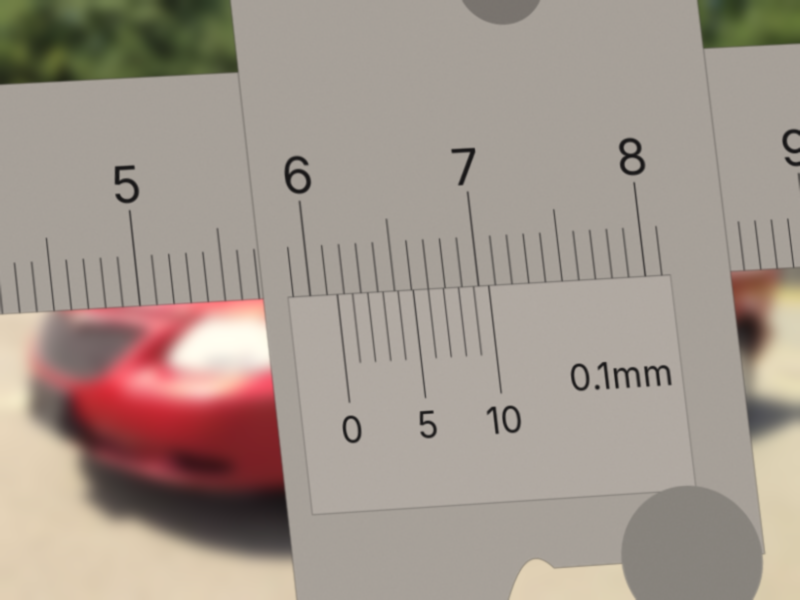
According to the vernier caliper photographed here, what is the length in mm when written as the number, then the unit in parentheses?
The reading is 61.6 (mm)
